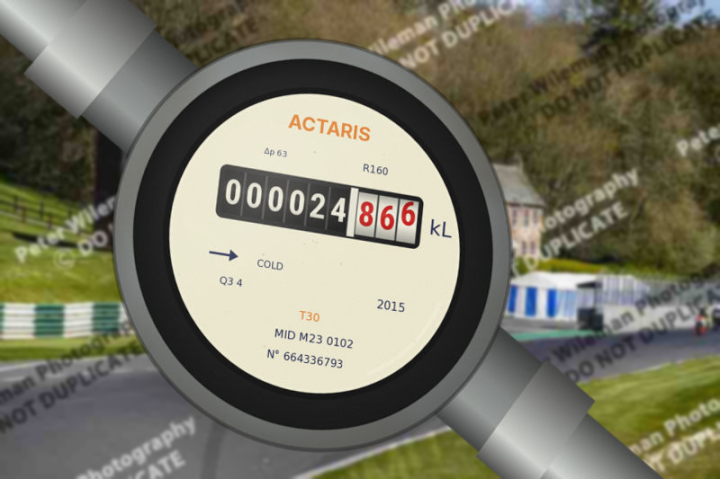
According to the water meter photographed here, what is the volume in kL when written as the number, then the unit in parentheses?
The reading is 24.866 (kL)
